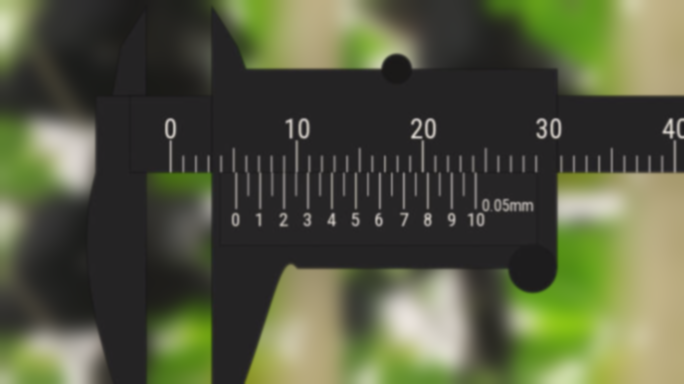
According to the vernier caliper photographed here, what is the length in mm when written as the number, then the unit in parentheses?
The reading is 5.2 (mm)
